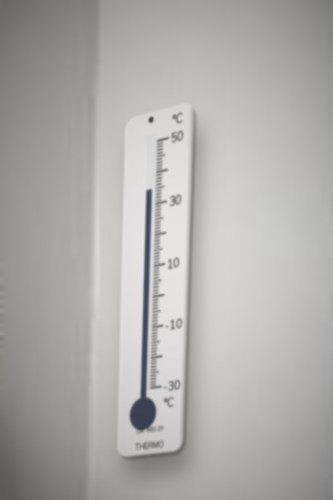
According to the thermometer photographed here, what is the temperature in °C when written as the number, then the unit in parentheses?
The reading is 35 (°C)
